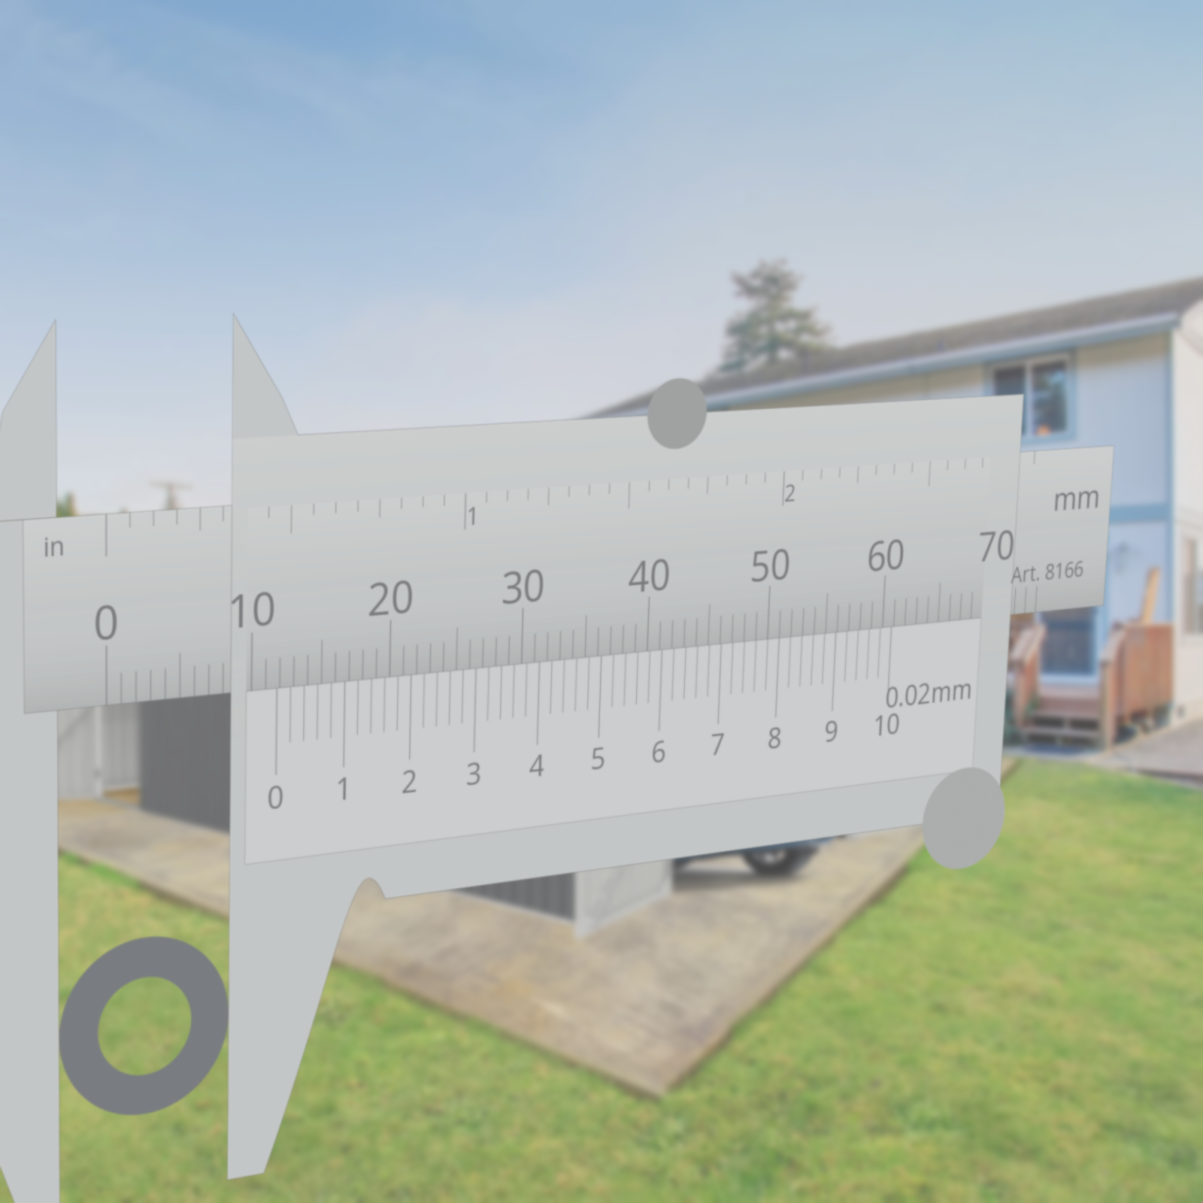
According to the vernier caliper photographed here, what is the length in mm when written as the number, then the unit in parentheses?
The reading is 11.8 (mm)
